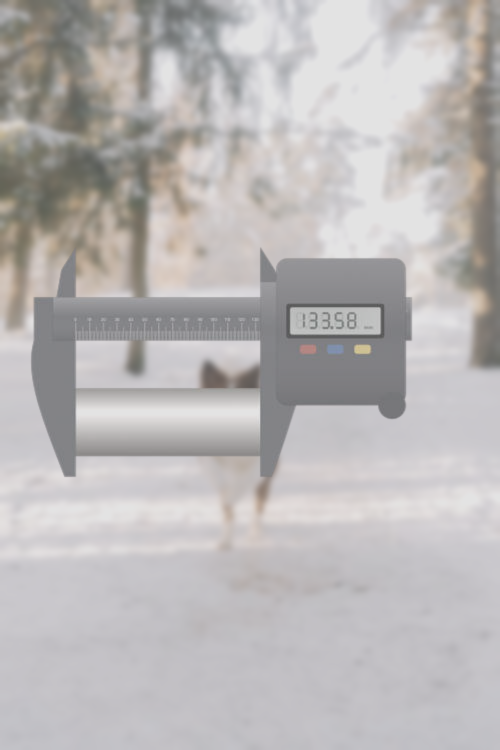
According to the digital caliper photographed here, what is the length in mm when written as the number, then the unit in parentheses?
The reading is 133.58 (mm)
